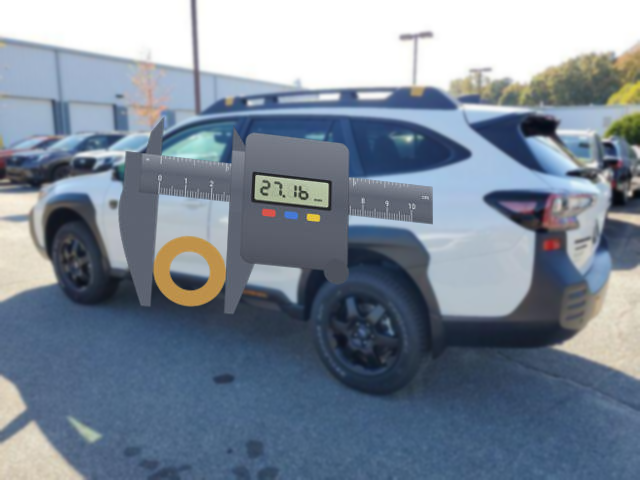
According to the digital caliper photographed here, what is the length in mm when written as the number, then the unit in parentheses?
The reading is 27.16 (mm)
